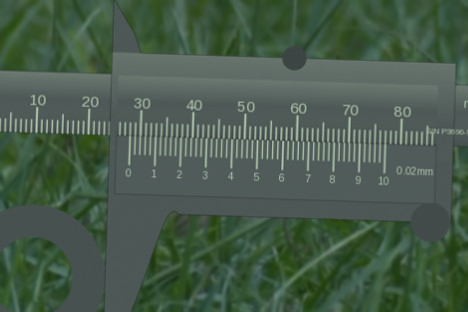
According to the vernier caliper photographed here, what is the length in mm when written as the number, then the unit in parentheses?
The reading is 28.0 (mm)
